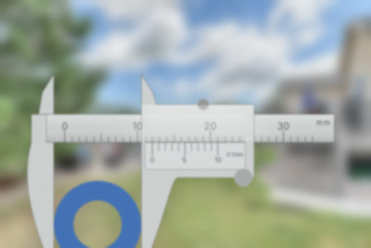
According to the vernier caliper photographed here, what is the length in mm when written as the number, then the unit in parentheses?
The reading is 12.0 (mm)
